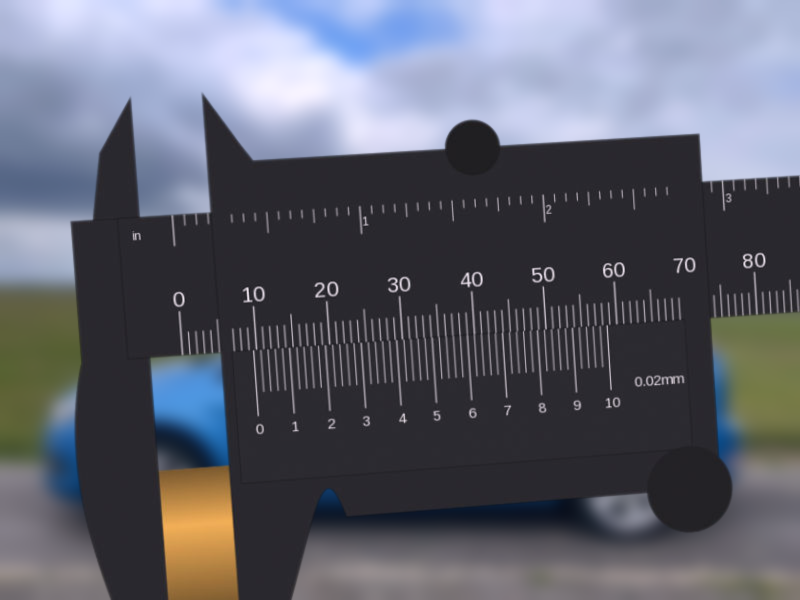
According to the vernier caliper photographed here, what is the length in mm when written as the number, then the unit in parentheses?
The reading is 9.6 (mm)
